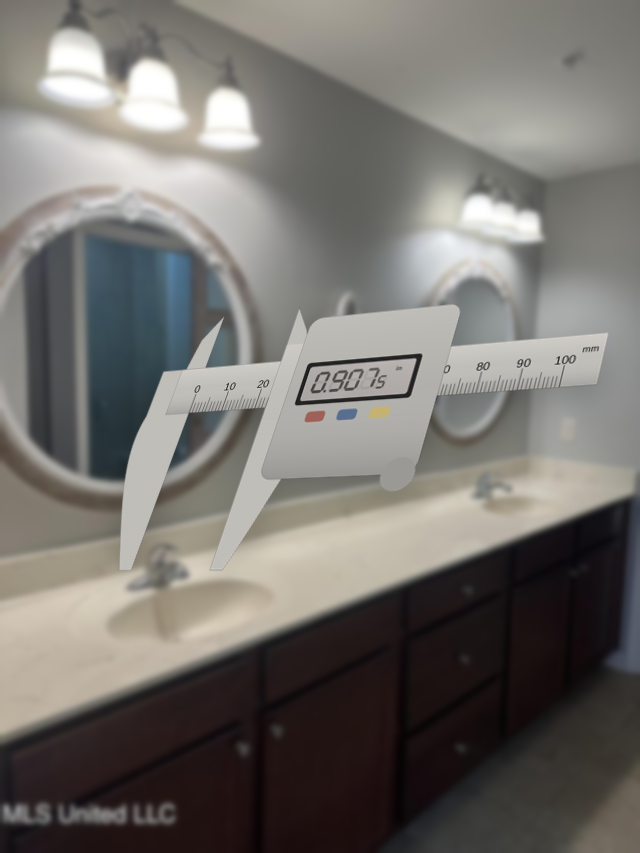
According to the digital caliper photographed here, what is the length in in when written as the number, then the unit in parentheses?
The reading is 0.9075 (in)
